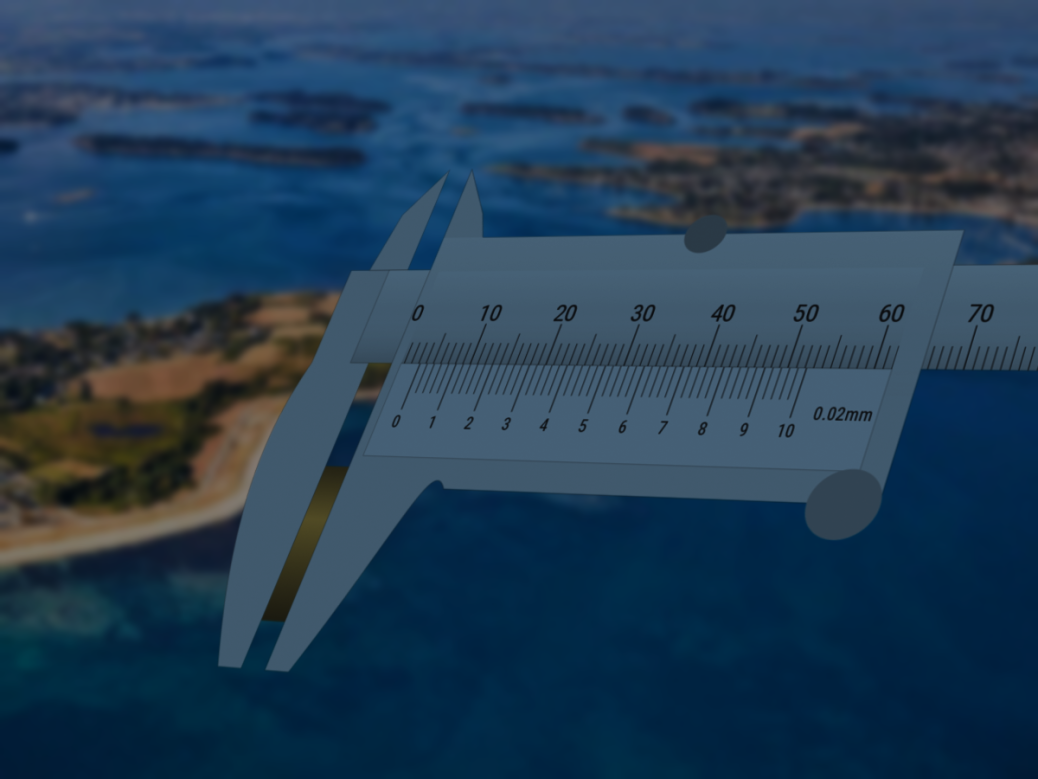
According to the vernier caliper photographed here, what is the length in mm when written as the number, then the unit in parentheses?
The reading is 3.2 (mm)
